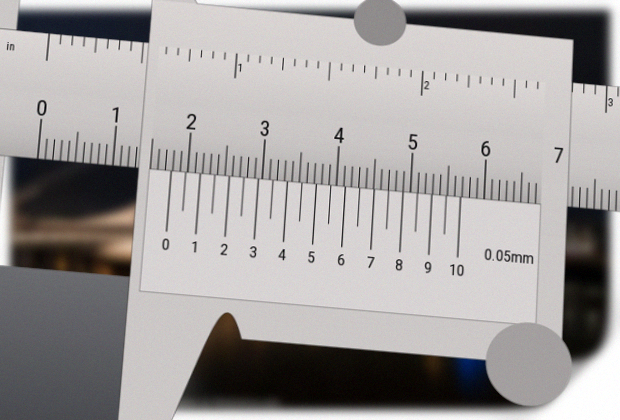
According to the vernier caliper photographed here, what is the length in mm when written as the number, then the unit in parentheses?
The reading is 17.8 (mm)
